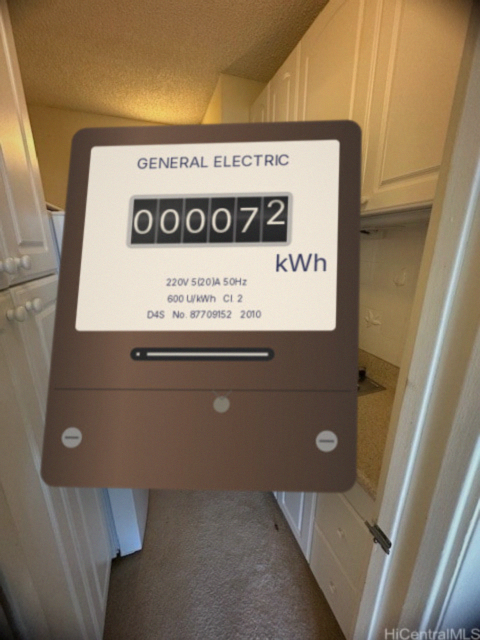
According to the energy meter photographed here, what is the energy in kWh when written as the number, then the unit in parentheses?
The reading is 72 (kWh)
